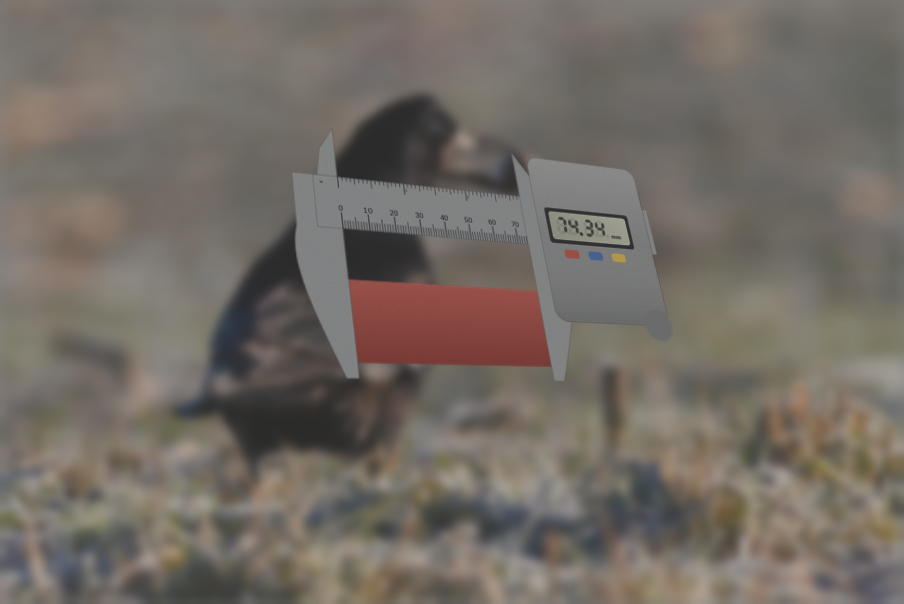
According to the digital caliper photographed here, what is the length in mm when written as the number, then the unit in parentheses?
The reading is 74.34 (mm)
